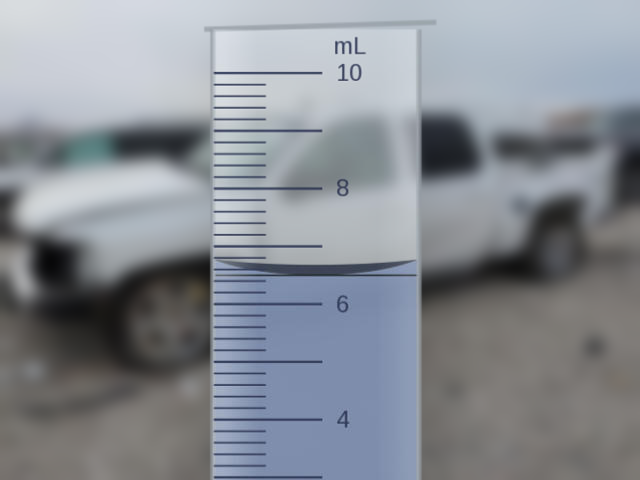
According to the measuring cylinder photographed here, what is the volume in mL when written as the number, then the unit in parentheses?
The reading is 6.5 (mL)
